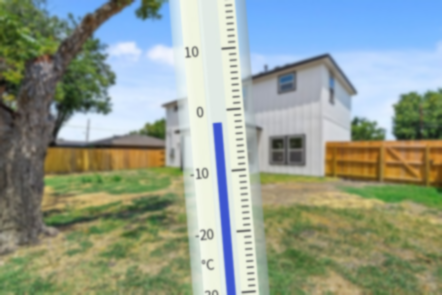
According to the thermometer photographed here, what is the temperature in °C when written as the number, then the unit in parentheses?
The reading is -2 (°C)
